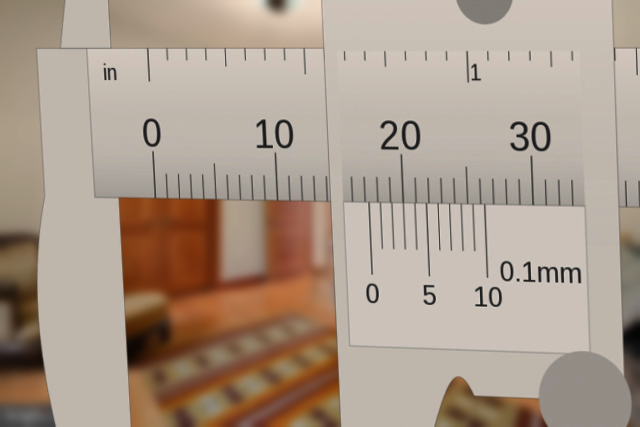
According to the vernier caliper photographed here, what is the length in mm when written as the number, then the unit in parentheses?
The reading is 17.3 (mm)
